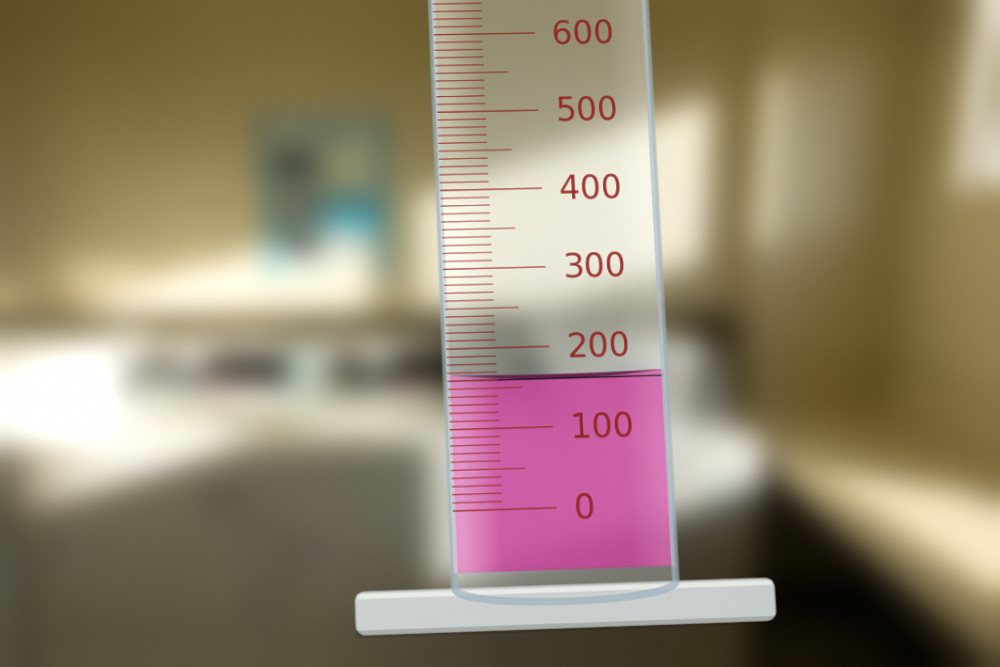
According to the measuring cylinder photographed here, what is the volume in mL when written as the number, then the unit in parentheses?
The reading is 160 (mL)
